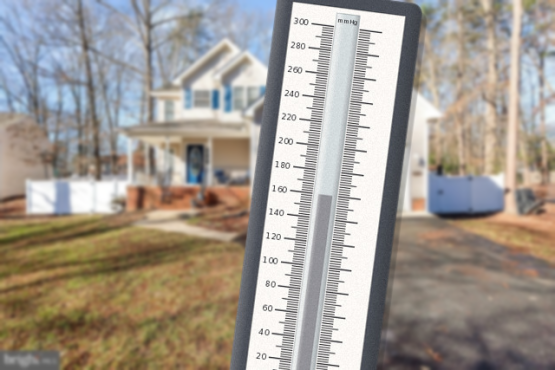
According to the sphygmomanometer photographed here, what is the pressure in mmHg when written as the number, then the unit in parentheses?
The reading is 160 (mmHg)
